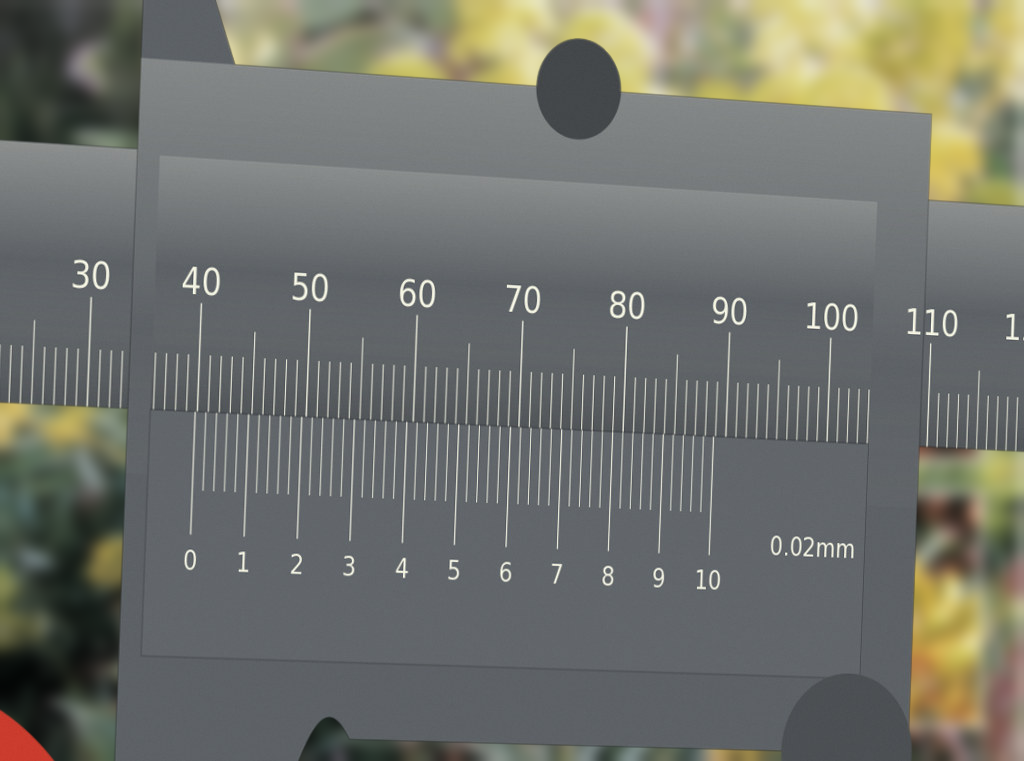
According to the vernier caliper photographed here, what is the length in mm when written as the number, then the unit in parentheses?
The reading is 39.8 (mm)
